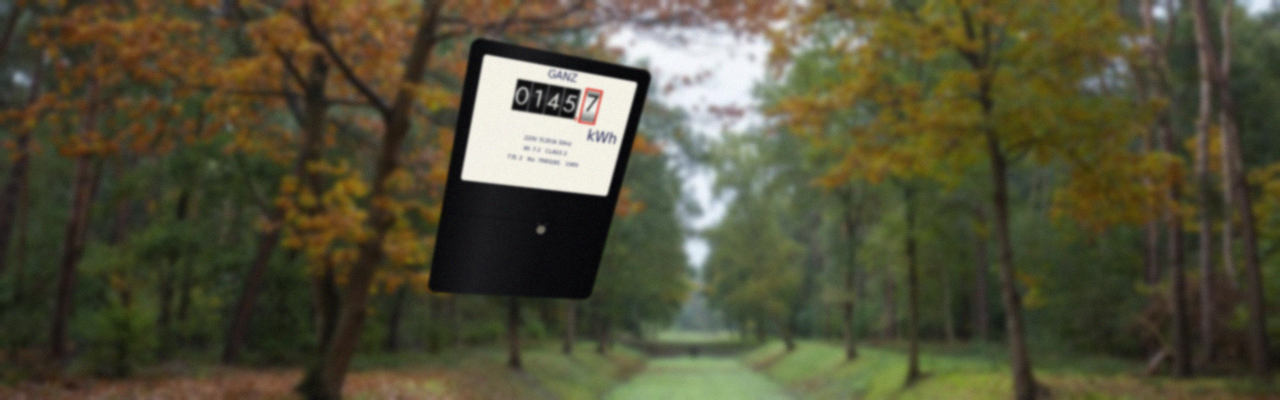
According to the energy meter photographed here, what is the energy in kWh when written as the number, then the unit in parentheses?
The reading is 145.7 (kWh)
